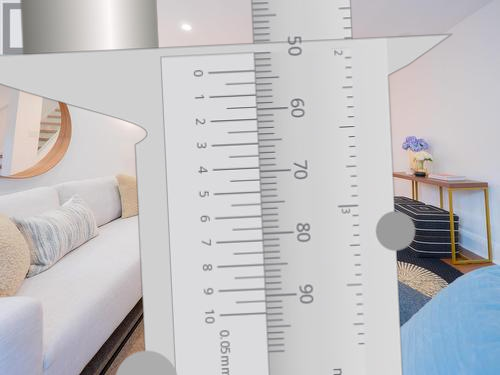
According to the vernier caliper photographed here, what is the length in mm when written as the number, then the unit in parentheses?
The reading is 53.8 (mm)
